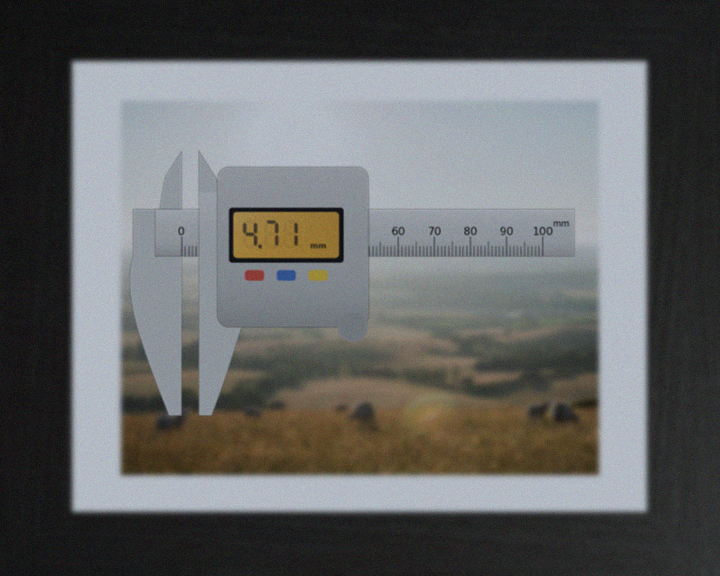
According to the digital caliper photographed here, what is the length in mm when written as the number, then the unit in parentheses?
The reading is 4.71 (mm)
